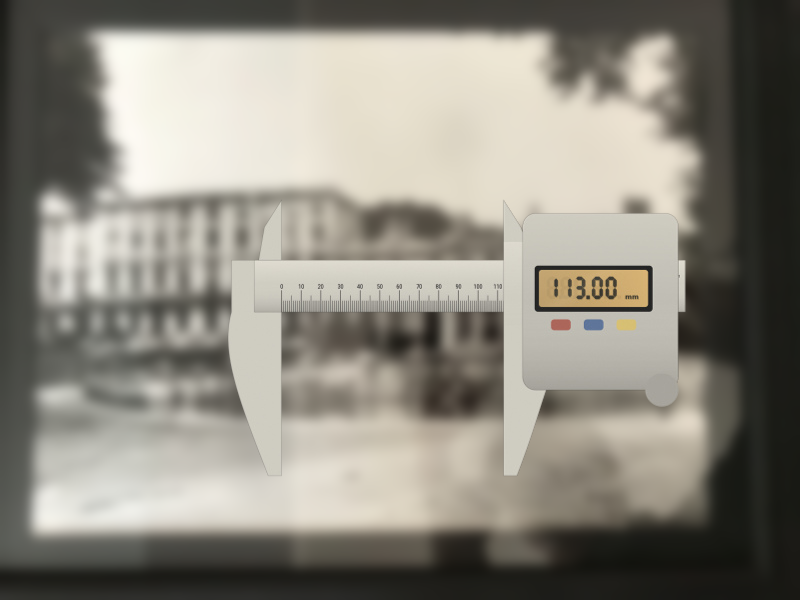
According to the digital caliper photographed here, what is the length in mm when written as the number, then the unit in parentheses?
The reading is 113.00 (mm)
